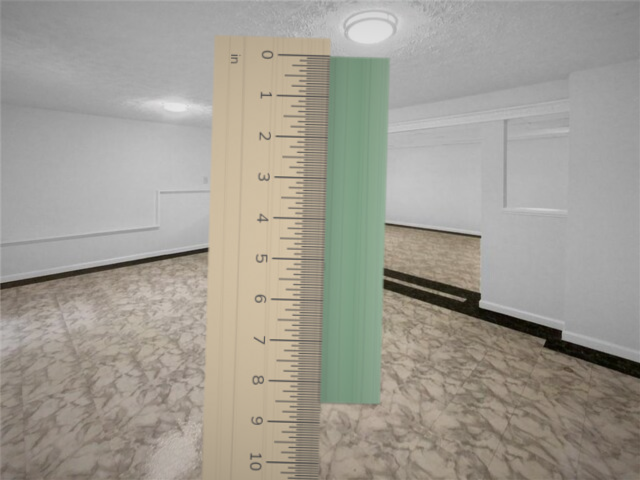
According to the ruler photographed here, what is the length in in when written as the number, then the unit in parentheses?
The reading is 8.5 (in)
